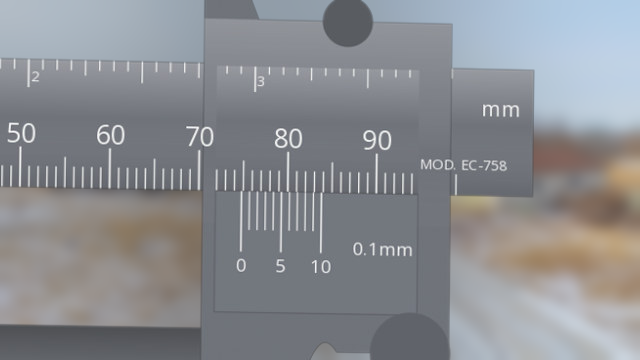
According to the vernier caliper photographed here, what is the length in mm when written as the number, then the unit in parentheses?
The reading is 74.8 (mm)
